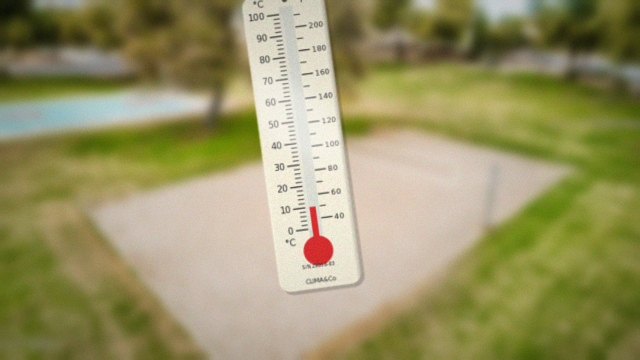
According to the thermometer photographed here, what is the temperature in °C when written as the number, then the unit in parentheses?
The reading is 10 (°C)
